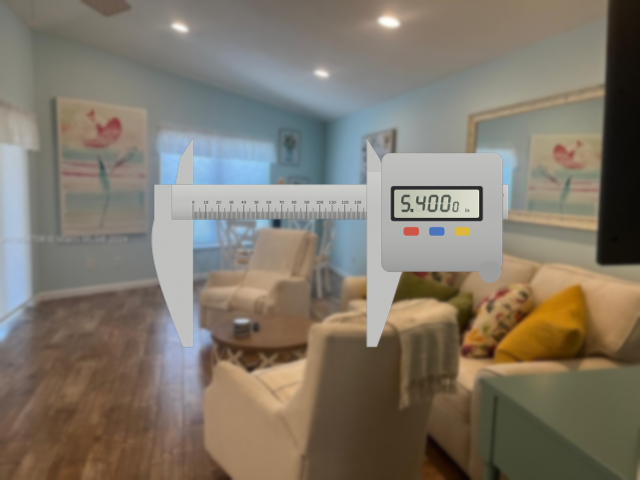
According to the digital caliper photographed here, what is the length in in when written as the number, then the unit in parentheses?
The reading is 5.4000 (in)
